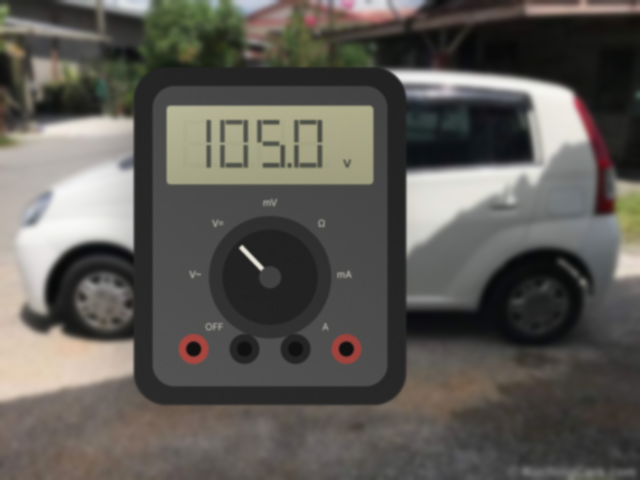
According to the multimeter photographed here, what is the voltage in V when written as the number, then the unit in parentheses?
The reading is 105.0 (V)
